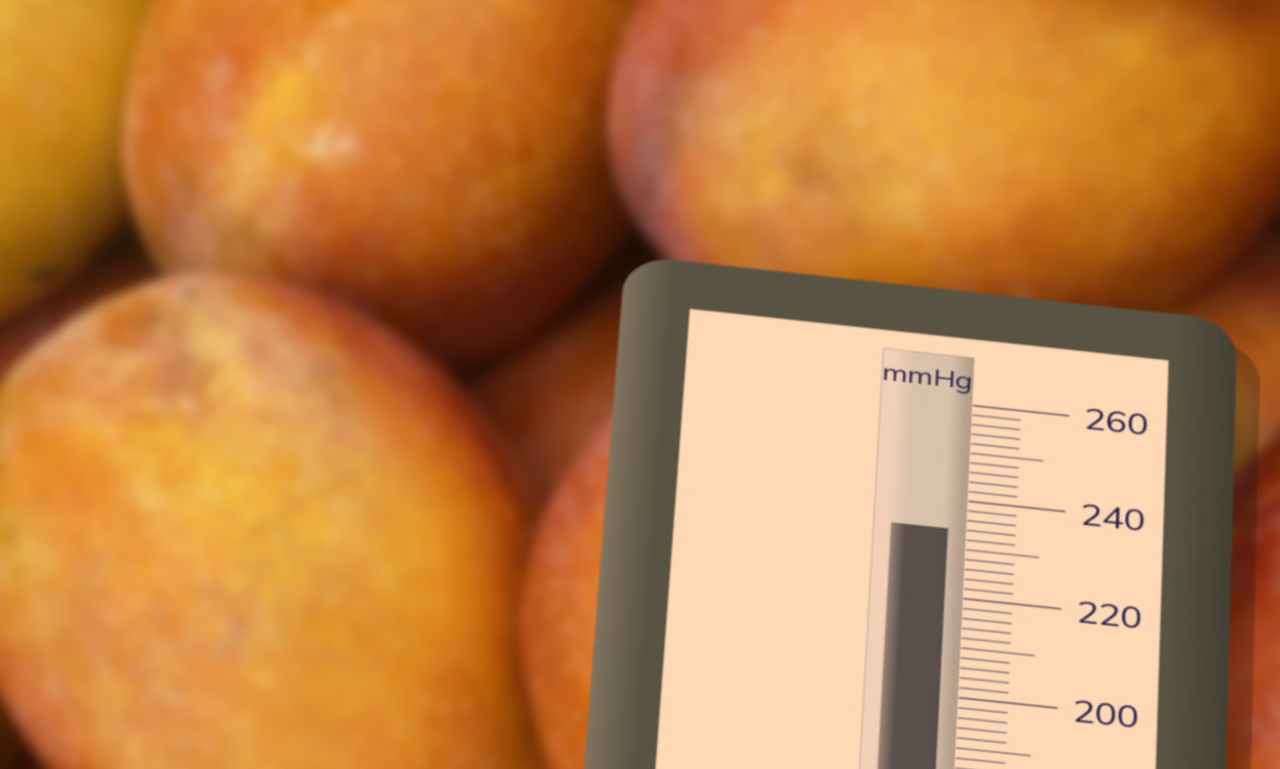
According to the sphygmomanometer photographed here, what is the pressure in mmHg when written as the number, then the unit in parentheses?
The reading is 234 (mmHg)
